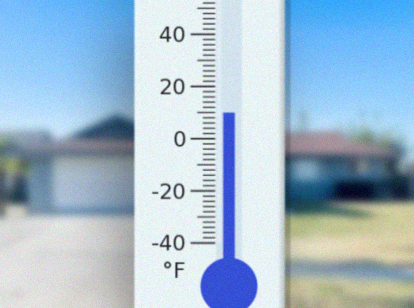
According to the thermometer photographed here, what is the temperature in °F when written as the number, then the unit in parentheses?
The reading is 10 (°F)
